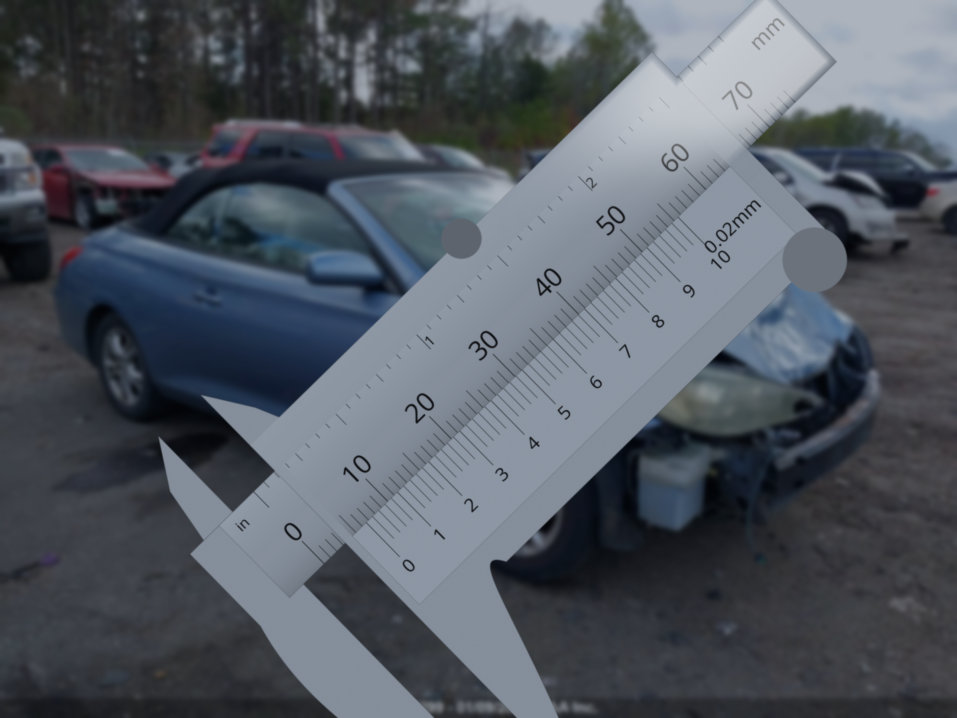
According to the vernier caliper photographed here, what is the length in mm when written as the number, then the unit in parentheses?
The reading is 6.6 (mm)
